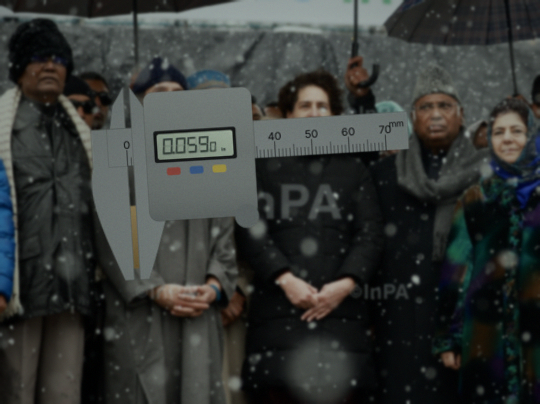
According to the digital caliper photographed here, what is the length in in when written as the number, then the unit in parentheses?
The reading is 0.0590 (in)
